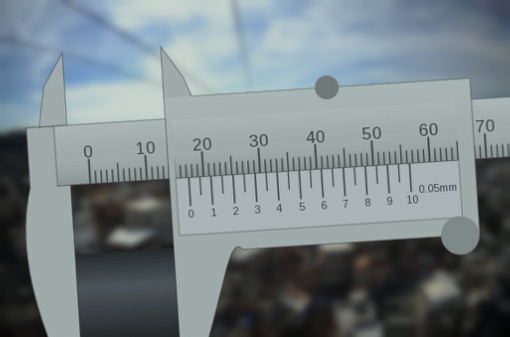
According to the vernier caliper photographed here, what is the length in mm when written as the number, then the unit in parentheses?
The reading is 17.4 (mm)
